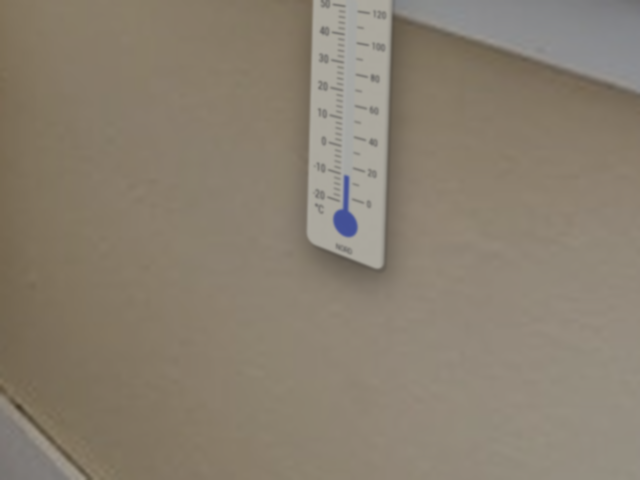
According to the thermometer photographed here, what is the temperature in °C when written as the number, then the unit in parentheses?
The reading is -10 (°C)
